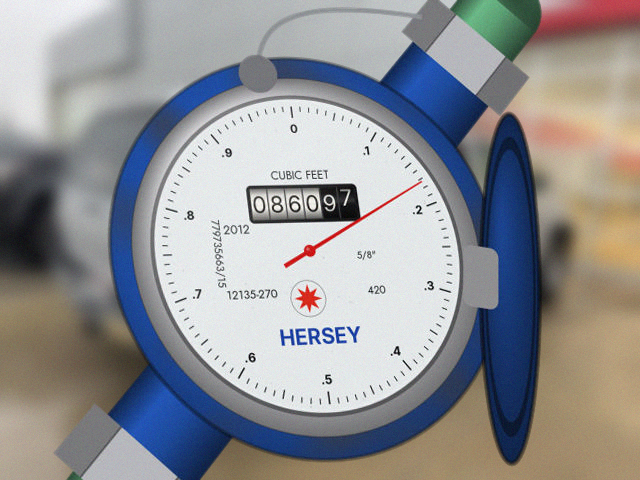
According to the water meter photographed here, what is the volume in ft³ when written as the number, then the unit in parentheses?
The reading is 86097.17 (ft³)
